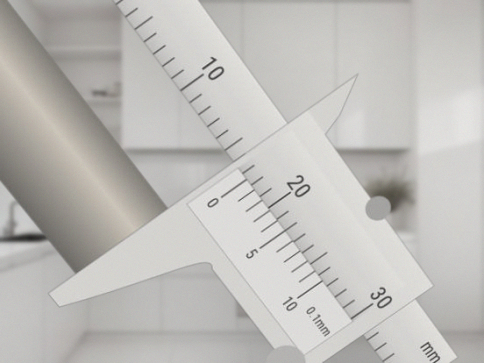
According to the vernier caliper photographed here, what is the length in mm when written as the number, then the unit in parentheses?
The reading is 17.5 (mm)
